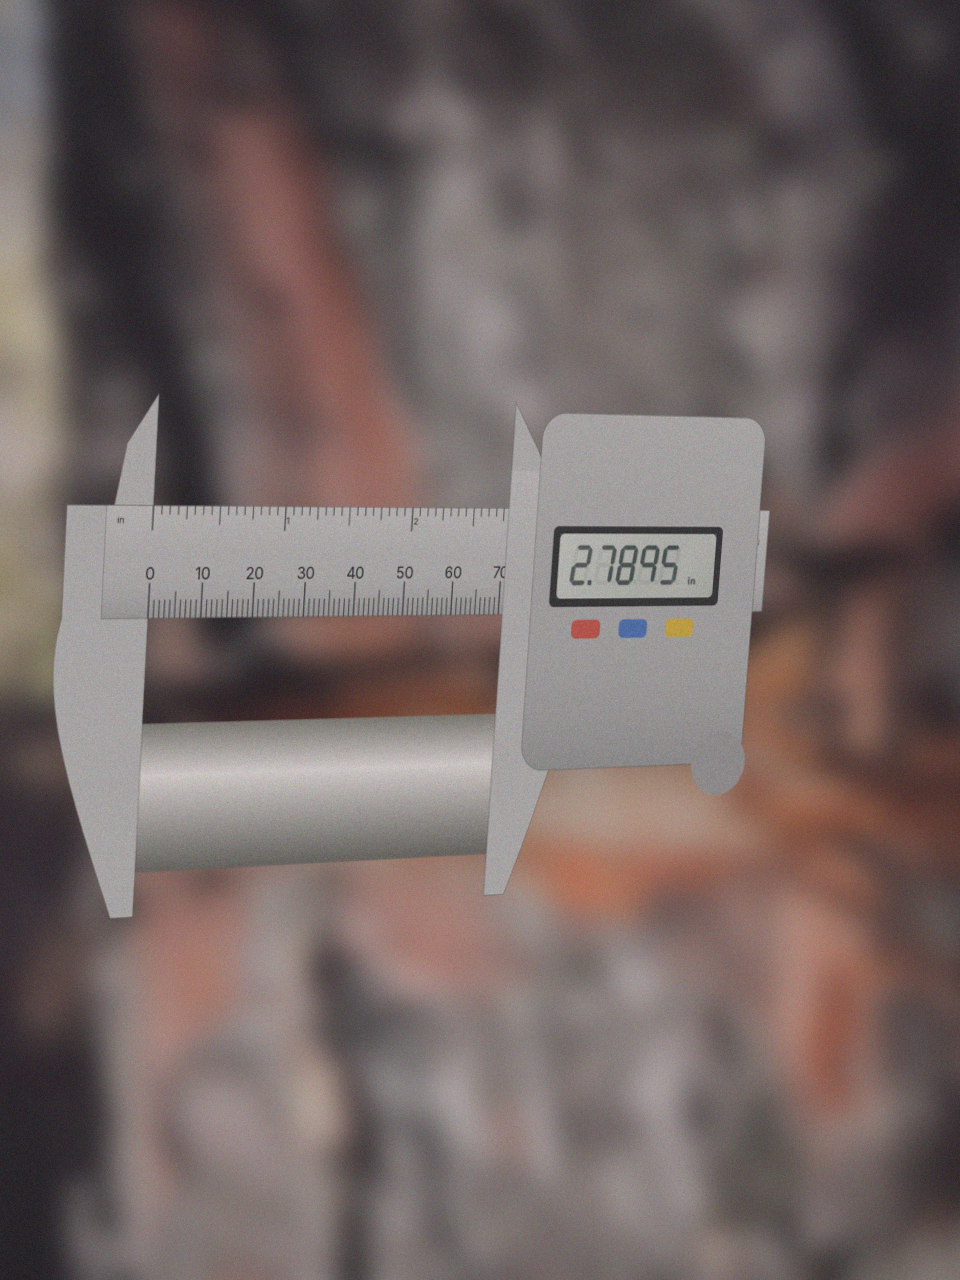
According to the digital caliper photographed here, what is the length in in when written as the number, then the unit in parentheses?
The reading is 2.7895 (in)
